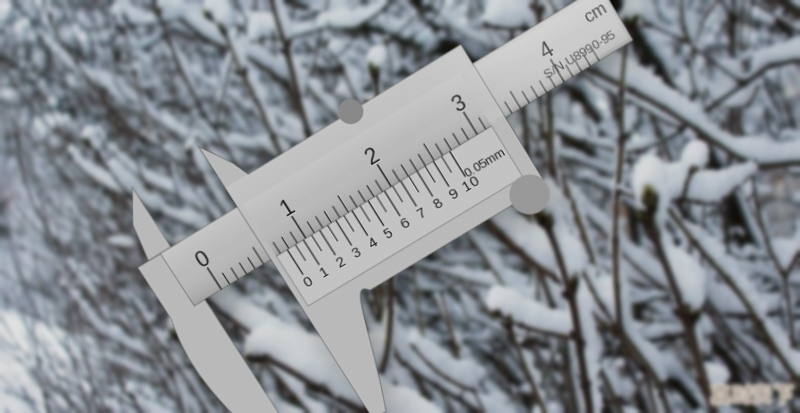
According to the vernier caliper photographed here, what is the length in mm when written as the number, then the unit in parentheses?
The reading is 7.8 (mm)
